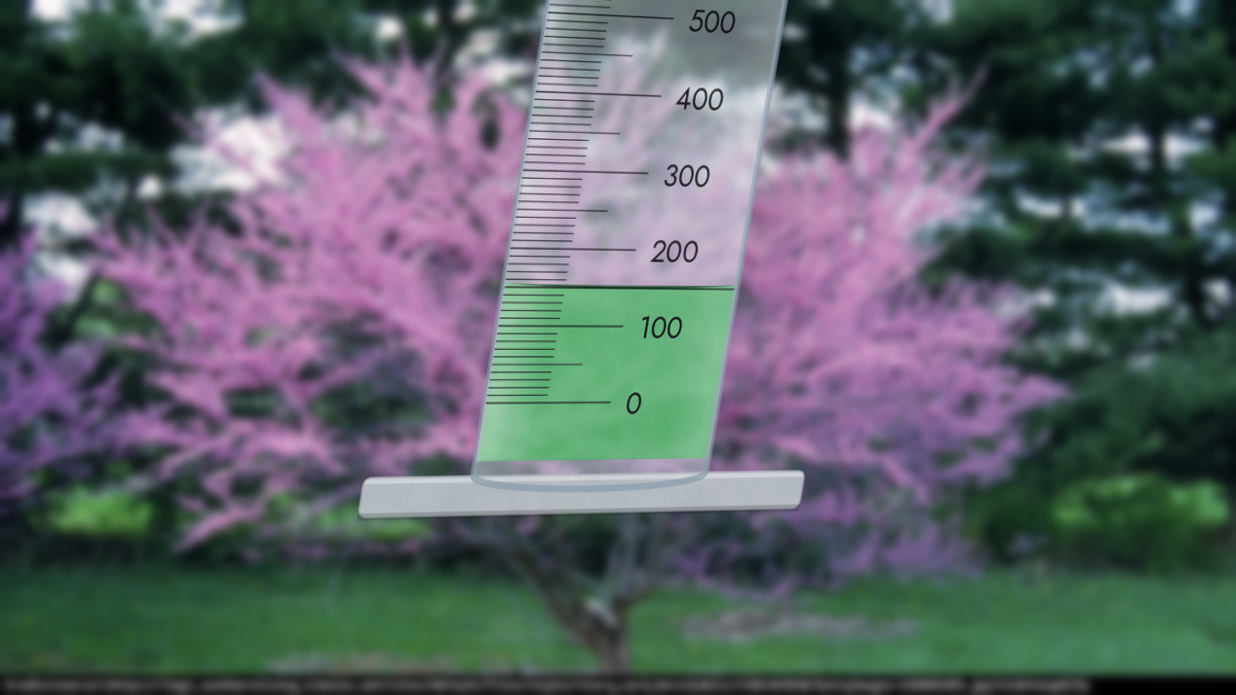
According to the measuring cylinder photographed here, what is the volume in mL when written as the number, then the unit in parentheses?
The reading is 150 (mL)
